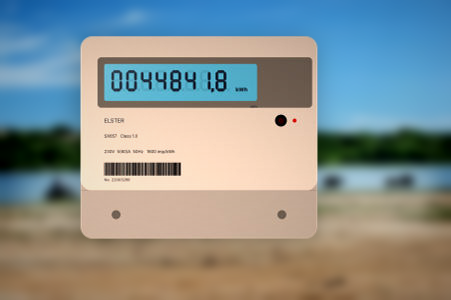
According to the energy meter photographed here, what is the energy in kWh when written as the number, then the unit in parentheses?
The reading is 44841.8 (kWh)
